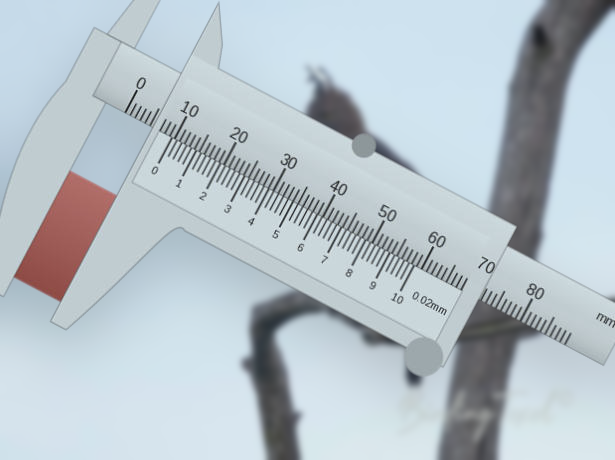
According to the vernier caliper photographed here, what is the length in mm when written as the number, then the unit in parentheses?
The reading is 9.5 (mm)
